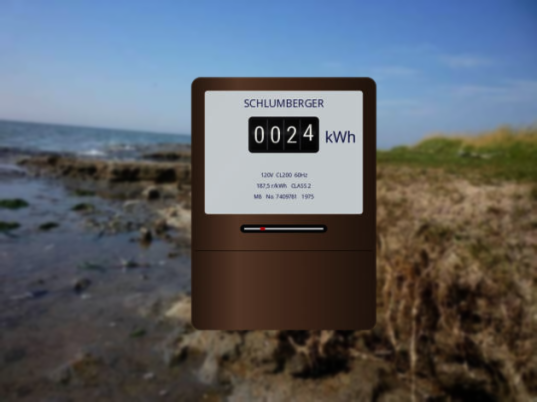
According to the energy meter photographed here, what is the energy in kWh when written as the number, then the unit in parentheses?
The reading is 24 (kWh)
